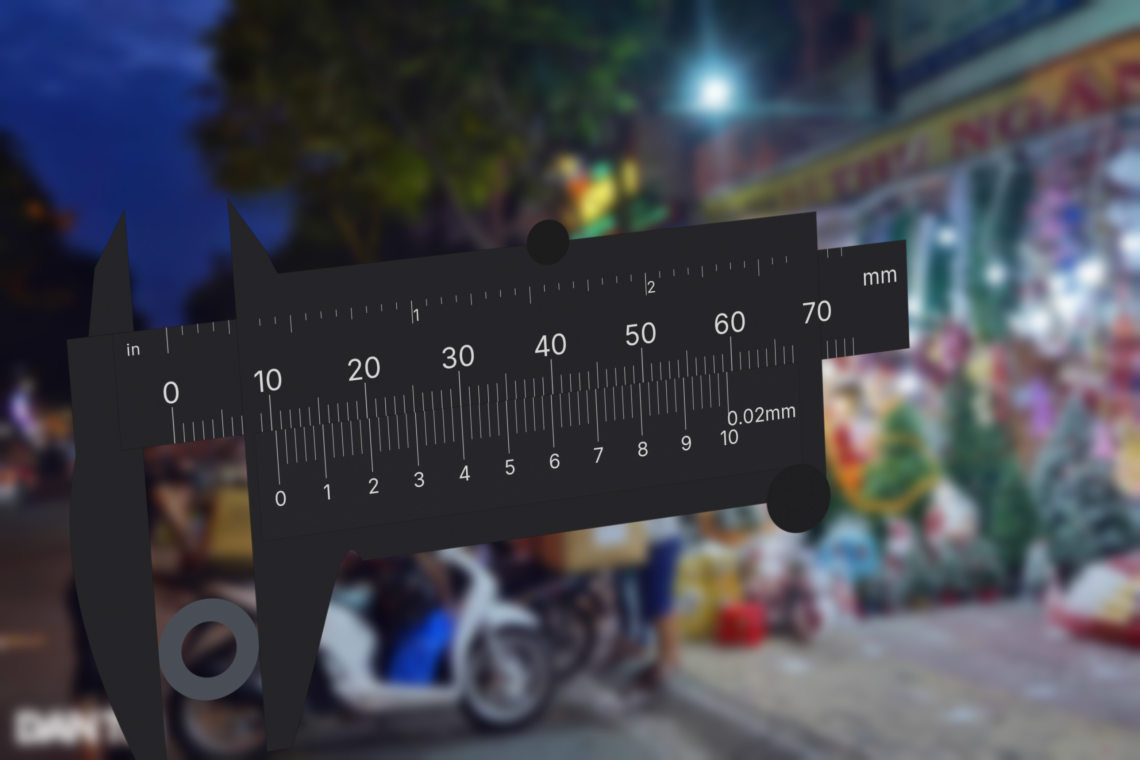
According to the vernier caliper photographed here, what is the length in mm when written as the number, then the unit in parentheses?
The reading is 10.4 (mm)
